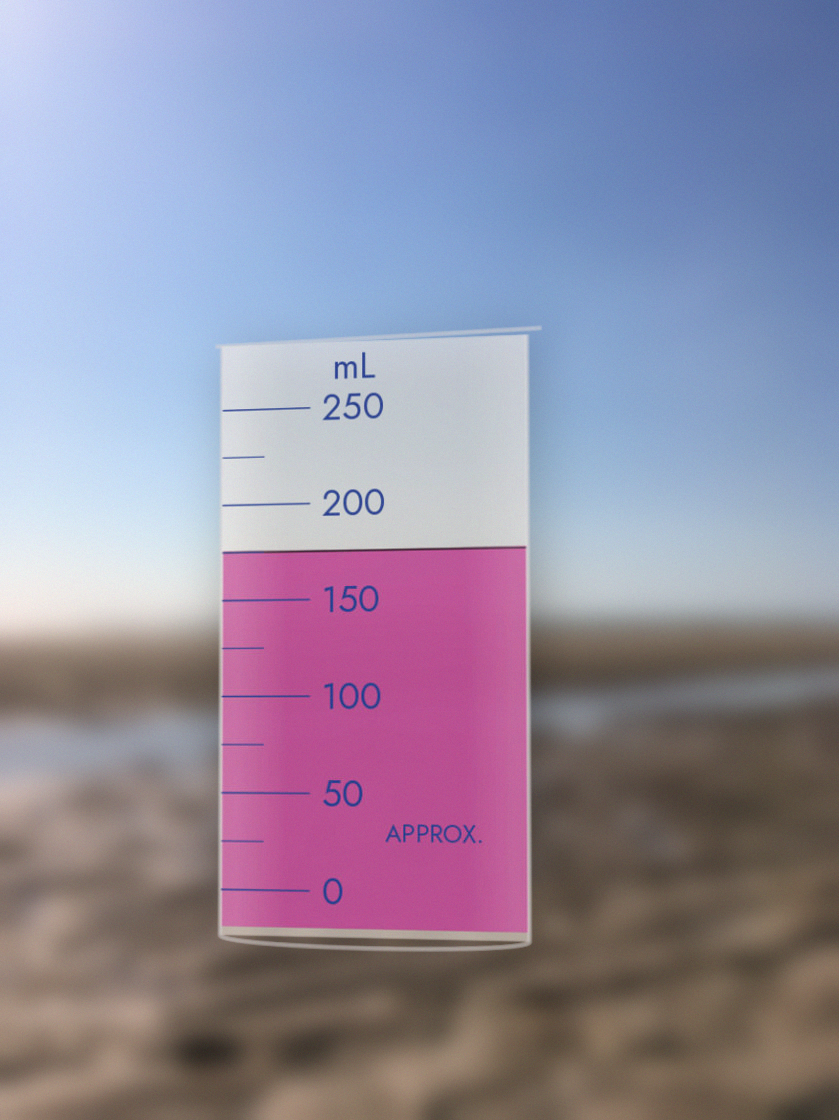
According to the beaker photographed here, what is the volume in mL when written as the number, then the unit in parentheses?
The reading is 175 (mL)
